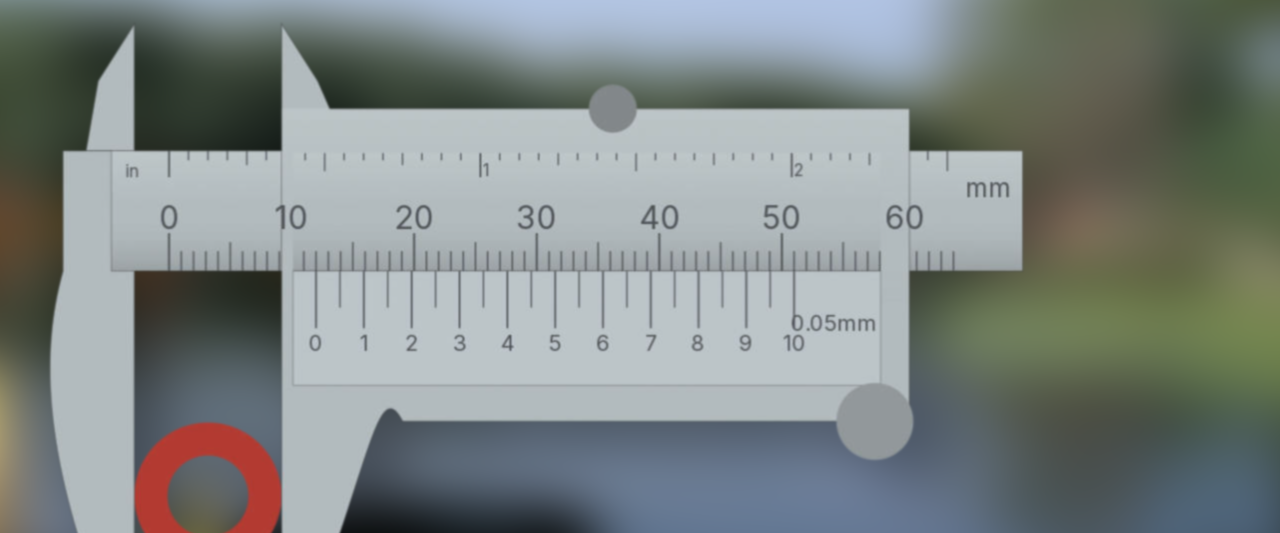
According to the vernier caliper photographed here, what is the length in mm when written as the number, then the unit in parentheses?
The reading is 12.0 (mm)
